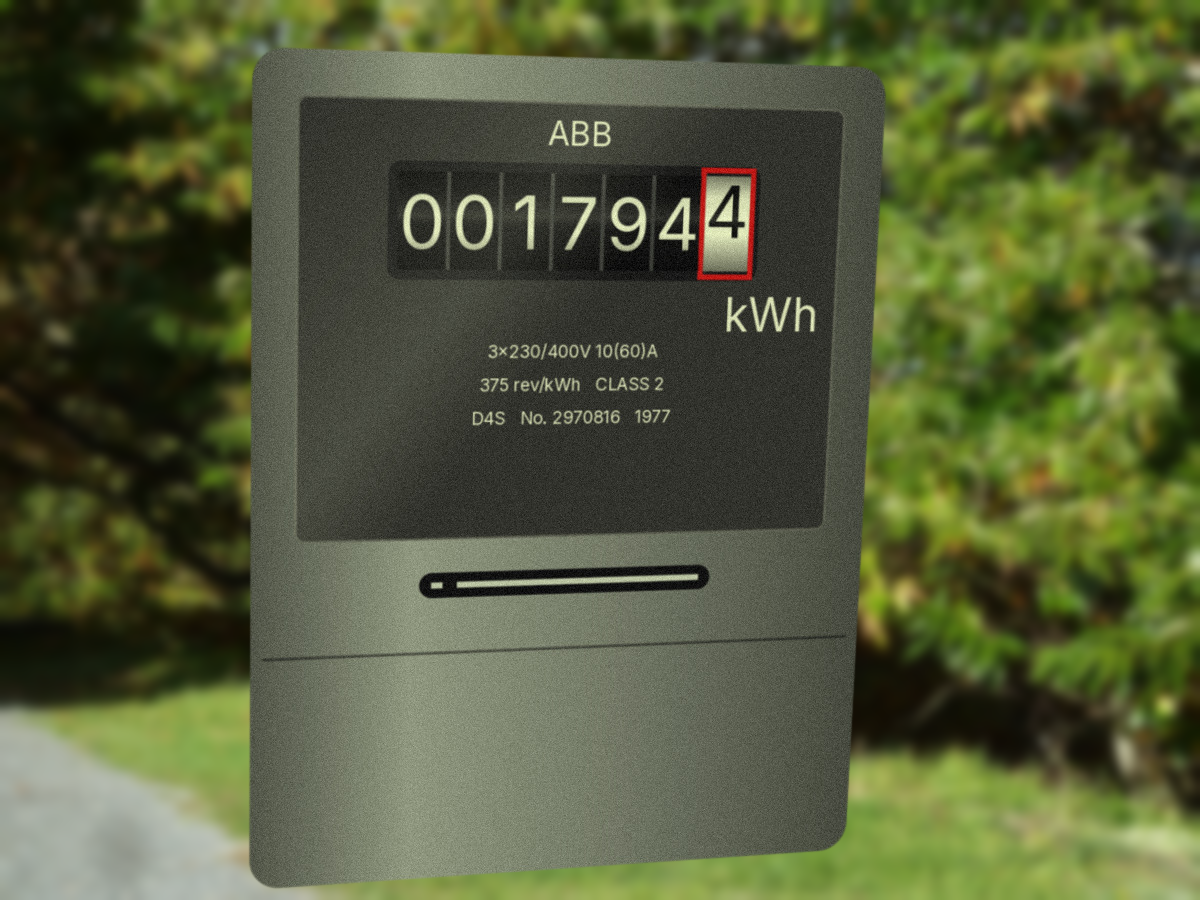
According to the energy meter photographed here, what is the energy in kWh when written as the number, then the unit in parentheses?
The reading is 1794.4 (kWh)
